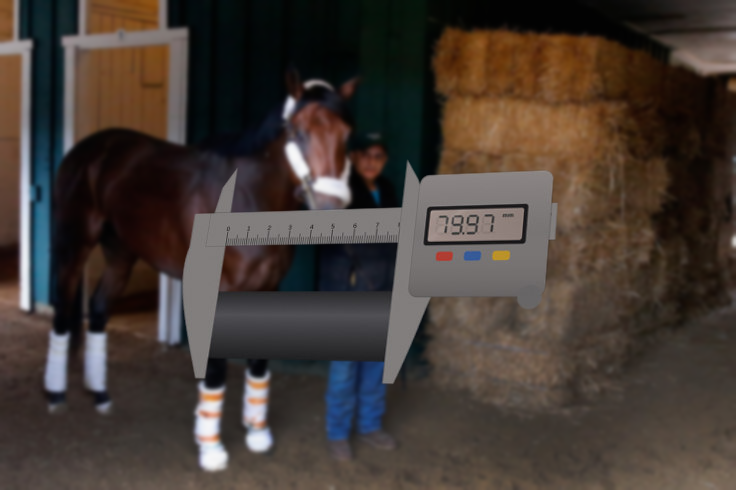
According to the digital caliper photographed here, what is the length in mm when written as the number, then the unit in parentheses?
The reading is 79.97 (mm)
